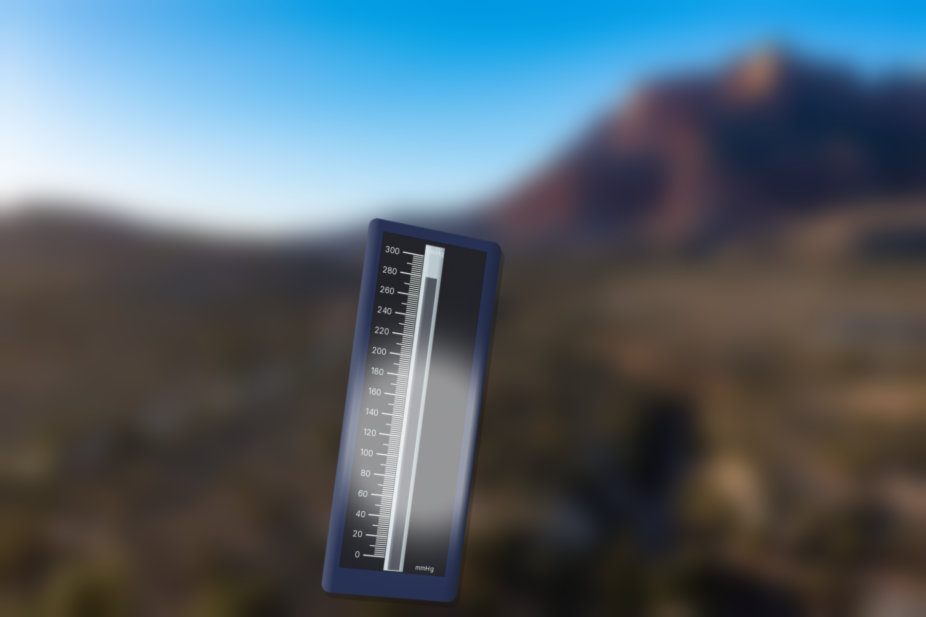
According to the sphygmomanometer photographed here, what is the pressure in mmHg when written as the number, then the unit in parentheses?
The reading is 280 (mmHg)
